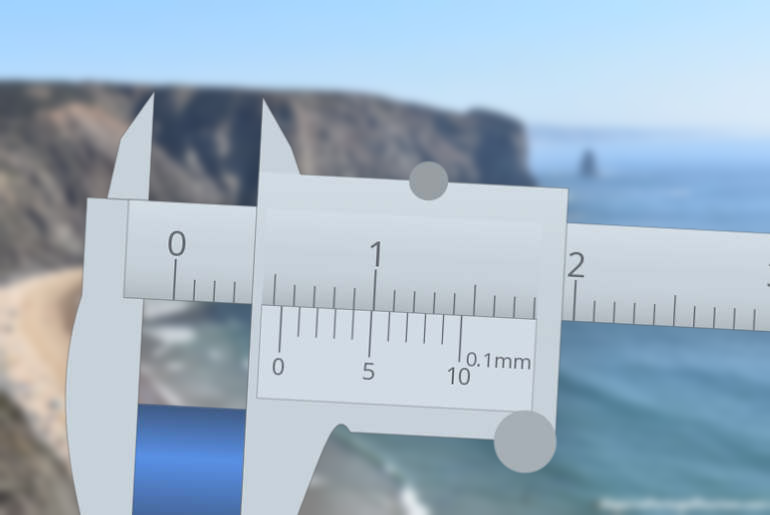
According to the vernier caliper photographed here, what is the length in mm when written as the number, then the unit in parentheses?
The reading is 5.4 (mm)
